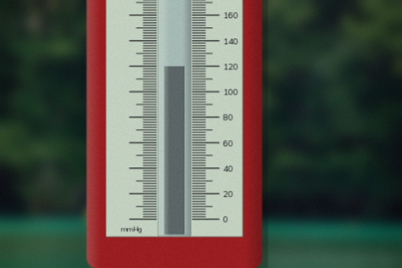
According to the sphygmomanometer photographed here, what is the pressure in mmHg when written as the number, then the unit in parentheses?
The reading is 120 (mmHg)
